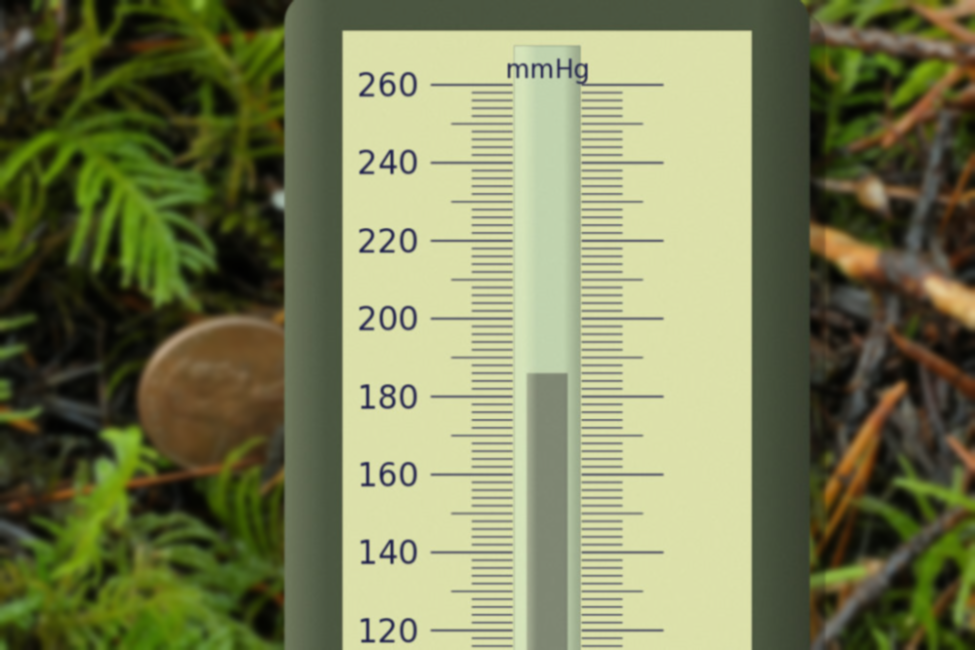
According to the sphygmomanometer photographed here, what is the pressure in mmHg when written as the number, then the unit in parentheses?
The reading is 186 (mmHg)
